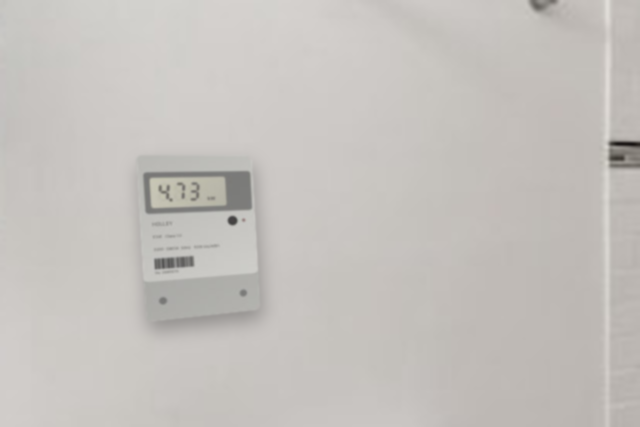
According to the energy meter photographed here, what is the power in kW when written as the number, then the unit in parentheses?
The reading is 4.73 (kW)
